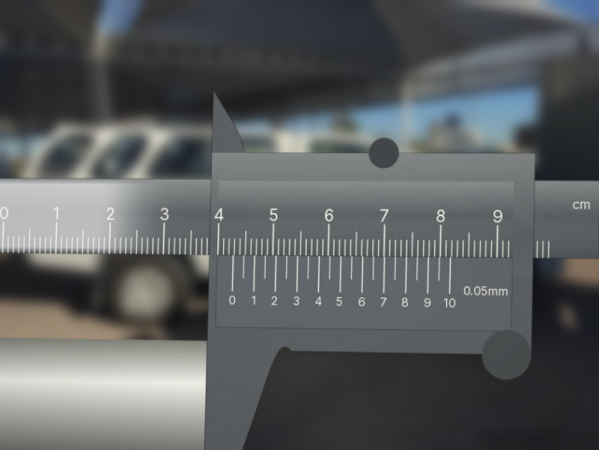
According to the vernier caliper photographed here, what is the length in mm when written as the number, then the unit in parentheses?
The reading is 42.8 (mm)
